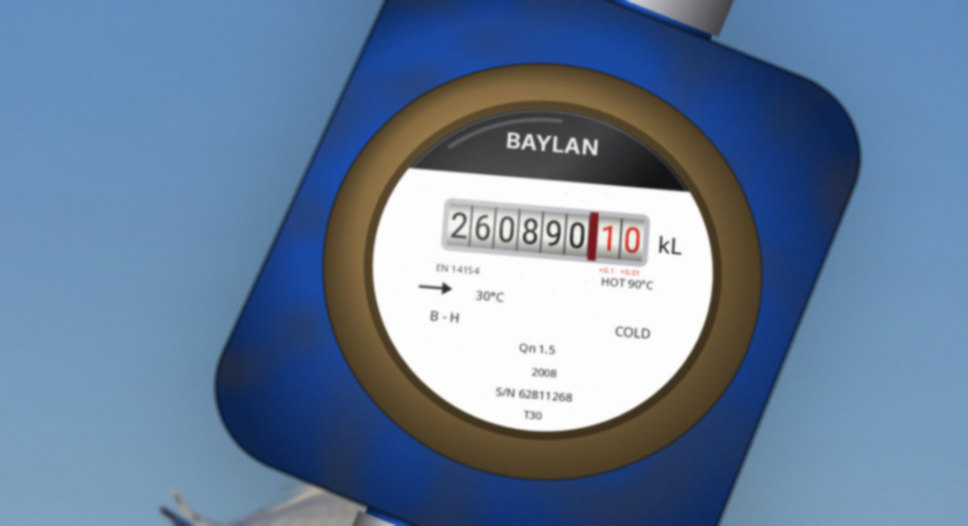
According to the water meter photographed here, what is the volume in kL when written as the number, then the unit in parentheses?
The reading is 260890.10 (kL)
